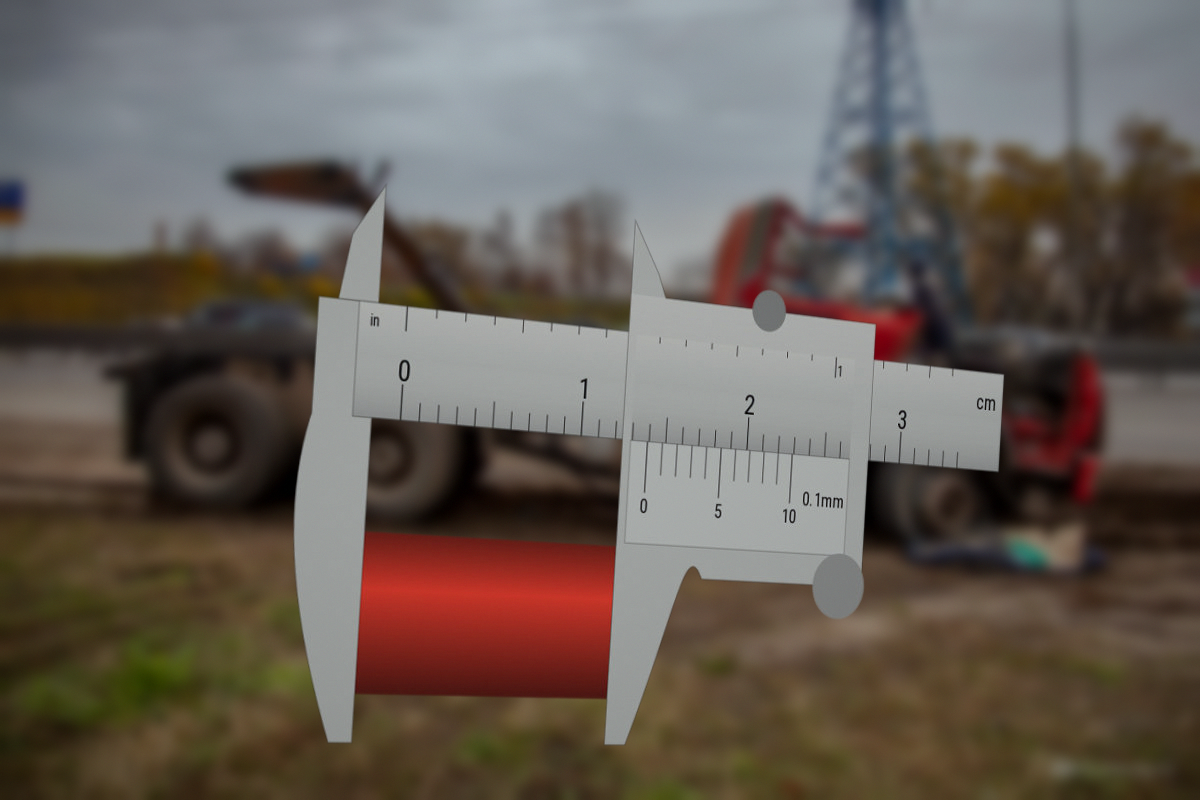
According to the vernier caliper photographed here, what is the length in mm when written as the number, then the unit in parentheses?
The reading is 13.9 (mm)
